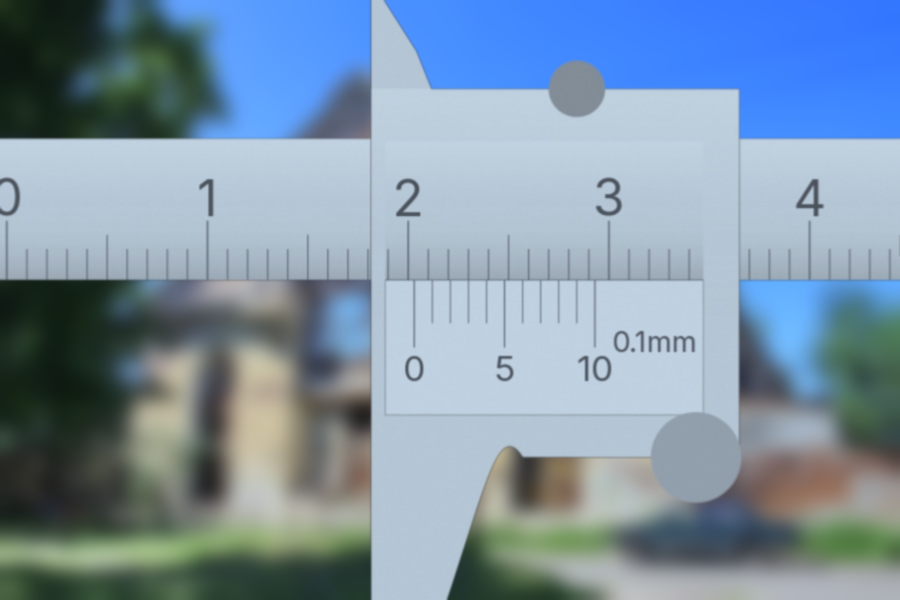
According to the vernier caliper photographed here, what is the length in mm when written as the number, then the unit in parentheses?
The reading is 20.3 (mm)
